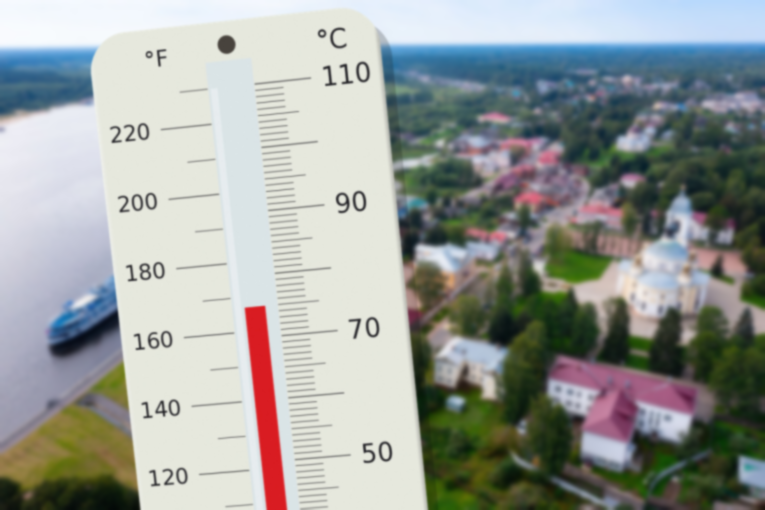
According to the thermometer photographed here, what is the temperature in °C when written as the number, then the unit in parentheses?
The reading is 75 (°C)
